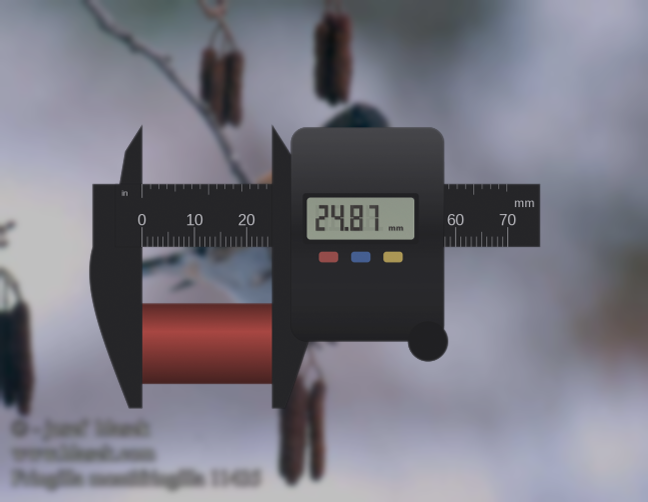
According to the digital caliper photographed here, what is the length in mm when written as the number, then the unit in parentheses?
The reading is 24.87 (mm)
